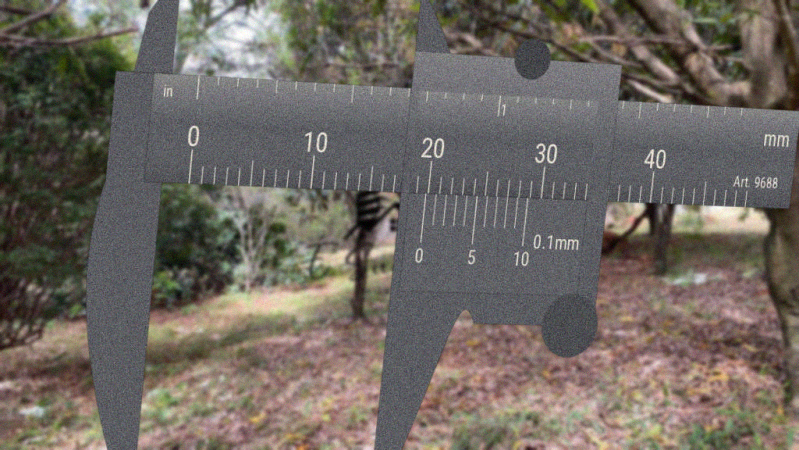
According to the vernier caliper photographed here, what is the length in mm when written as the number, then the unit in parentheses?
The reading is 19.8 (mm)
